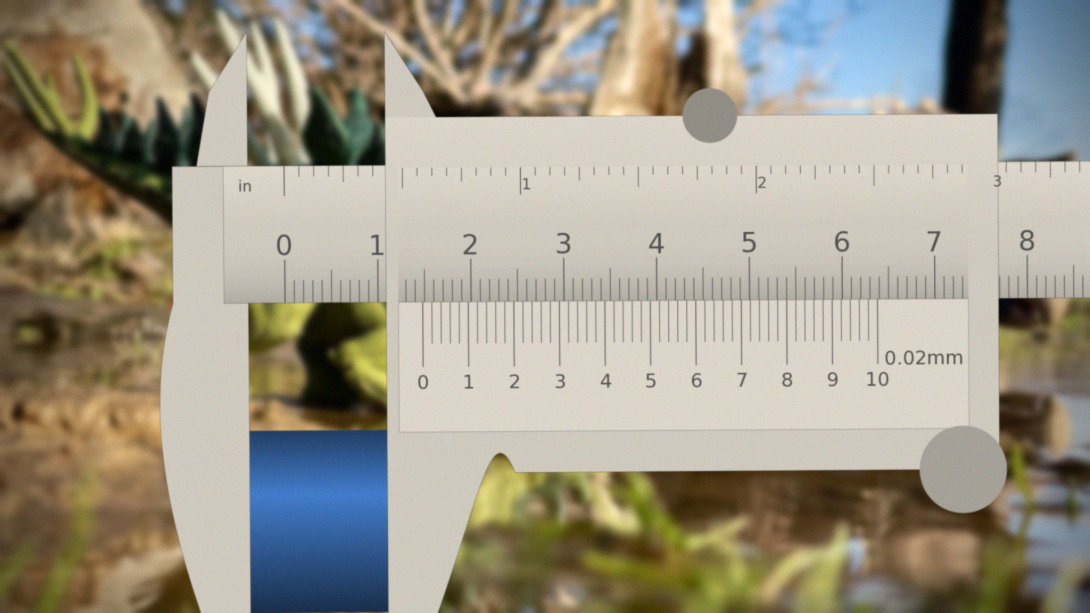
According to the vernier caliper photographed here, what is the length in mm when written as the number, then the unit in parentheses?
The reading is 14.8 (mm)
